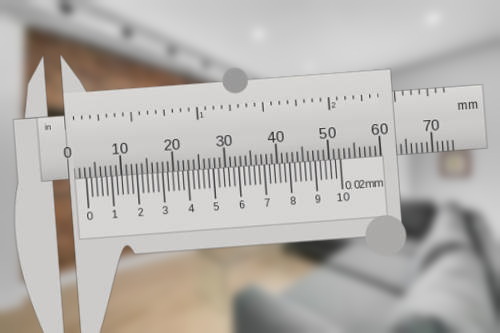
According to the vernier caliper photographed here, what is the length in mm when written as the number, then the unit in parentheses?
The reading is 3.2 (mm)
